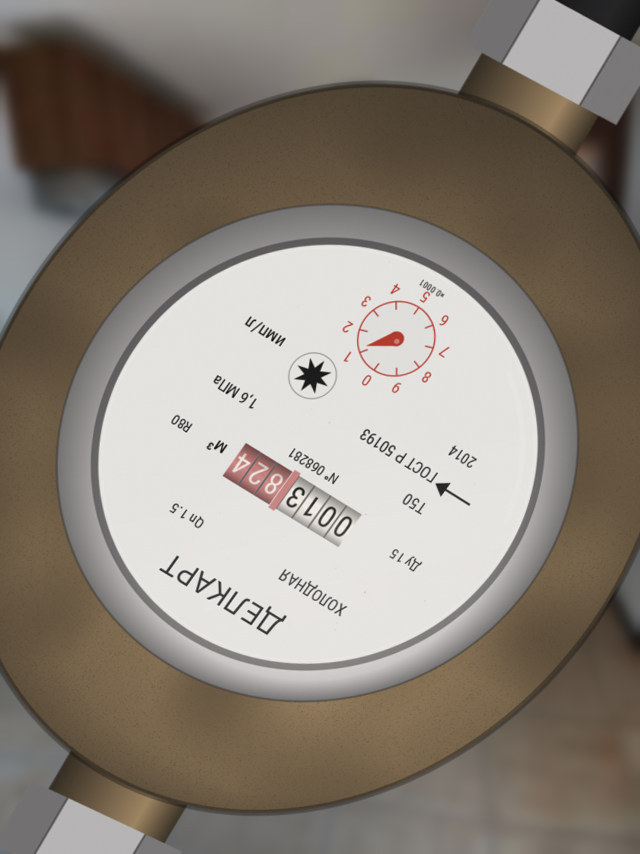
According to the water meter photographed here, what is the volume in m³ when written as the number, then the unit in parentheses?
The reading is 13.8241 (m³)
